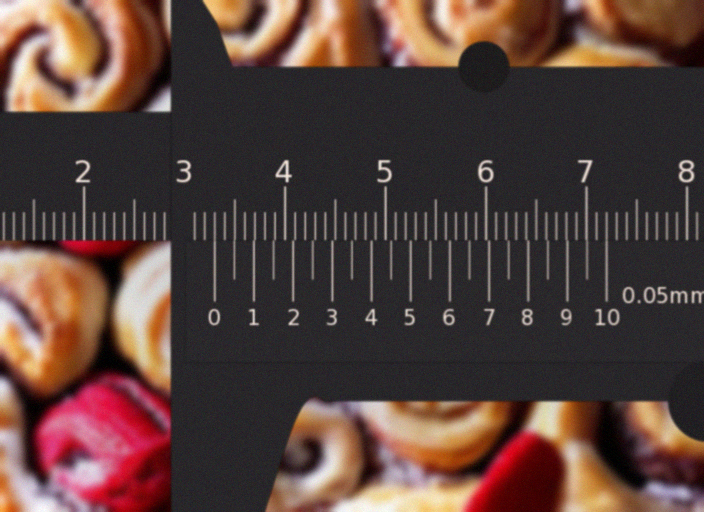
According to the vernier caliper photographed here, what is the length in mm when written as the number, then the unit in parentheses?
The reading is 33.0 (mm)
